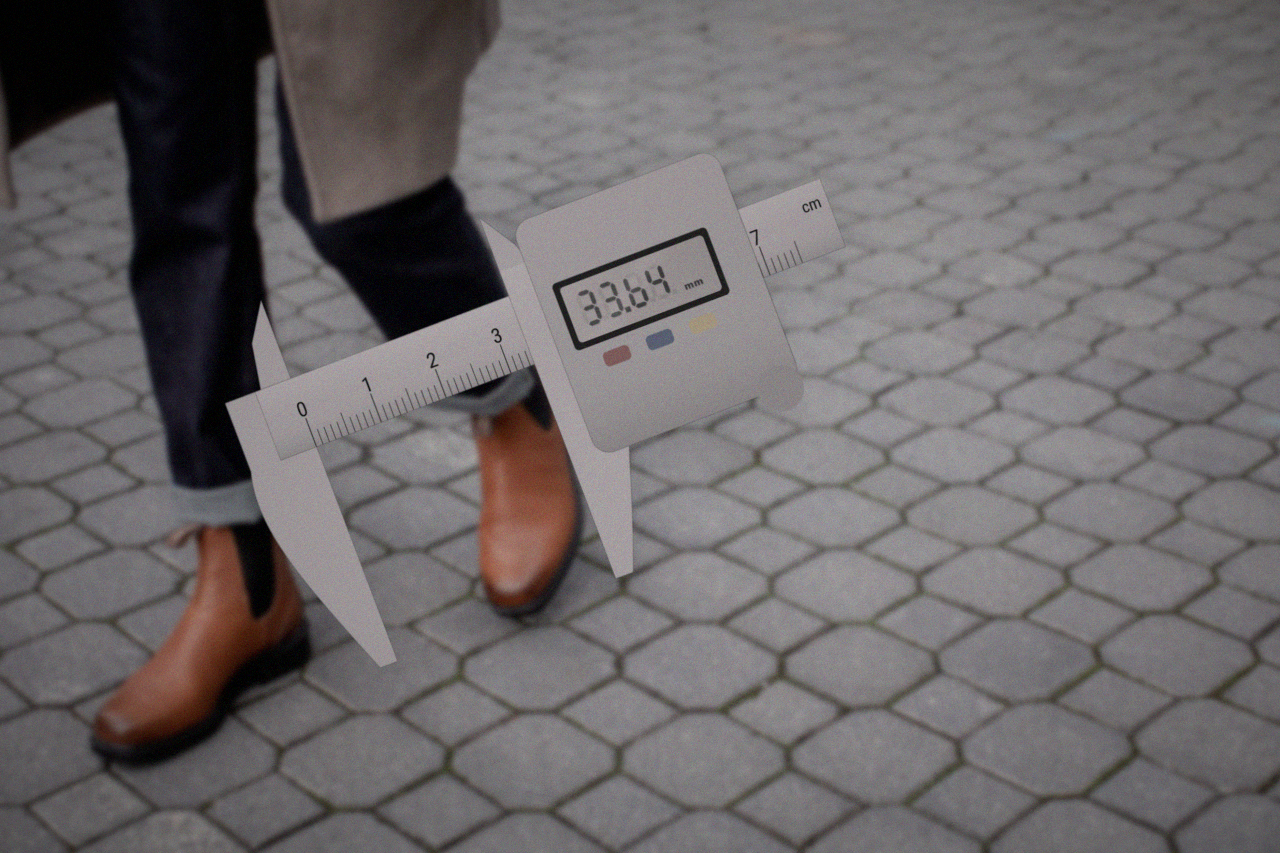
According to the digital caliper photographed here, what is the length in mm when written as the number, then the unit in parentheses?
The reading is 33.64 (mm)
